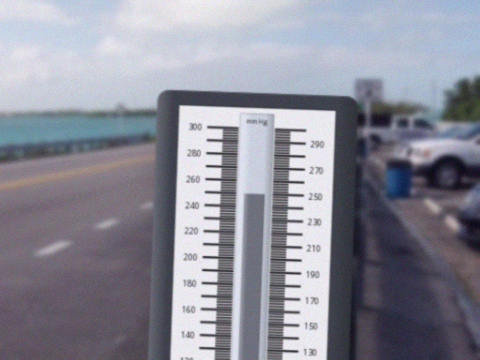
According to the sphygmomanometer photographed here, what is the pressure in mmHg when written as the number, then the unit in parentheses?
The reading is 250 (mmHg)
